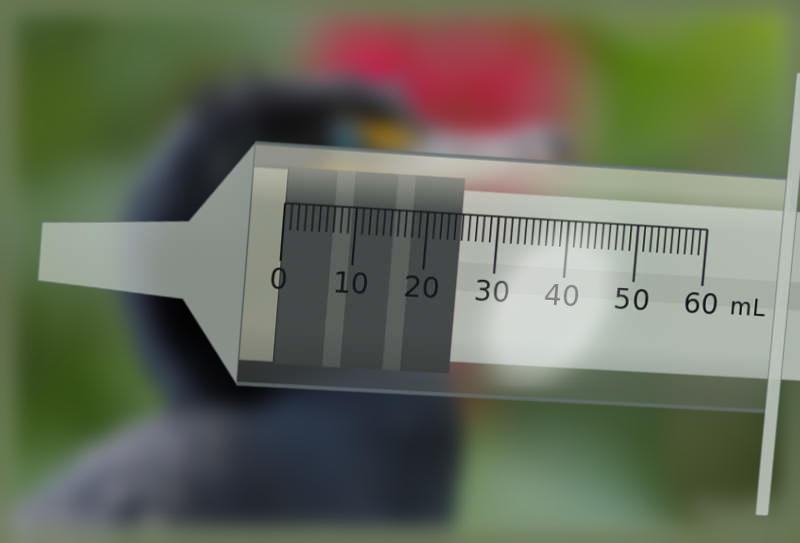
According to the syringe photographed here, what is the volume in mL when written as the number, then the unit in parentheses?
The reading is 0 (mL)
